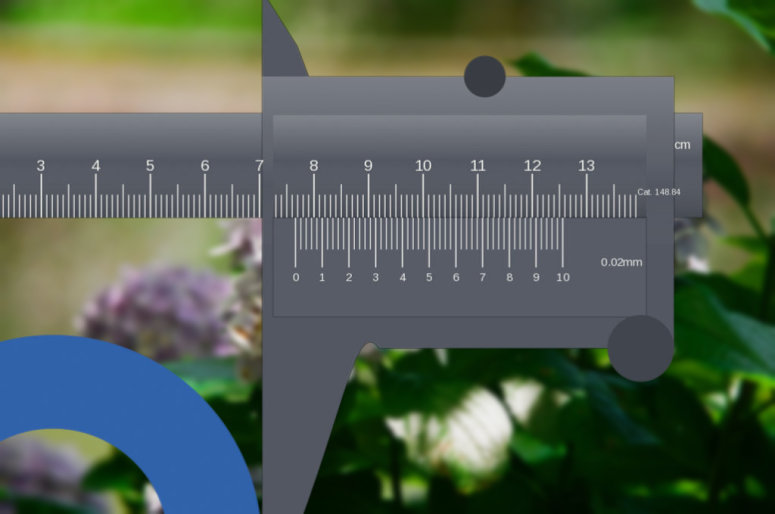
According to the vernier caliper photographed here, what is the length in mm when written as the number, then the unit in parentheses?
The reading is 76.6 (mm)
